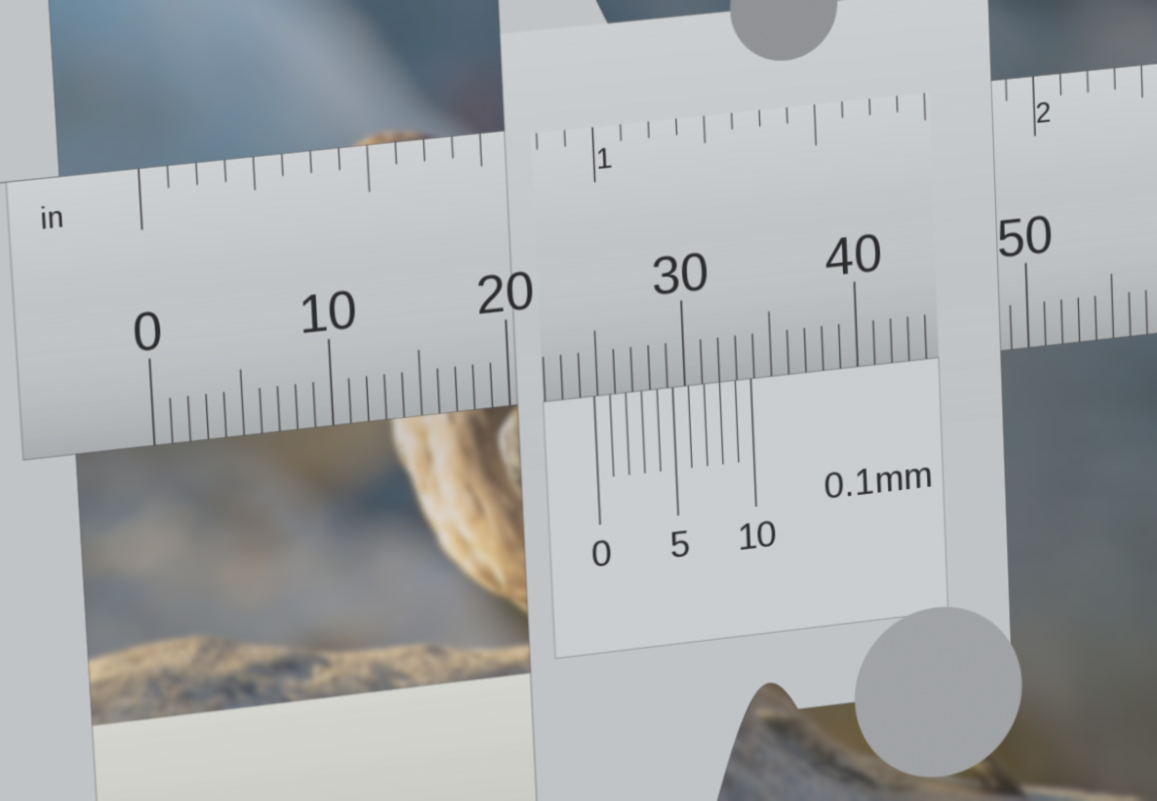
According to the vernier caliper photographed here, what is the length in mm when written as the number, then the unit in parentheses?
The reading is 24.8 (mm)
